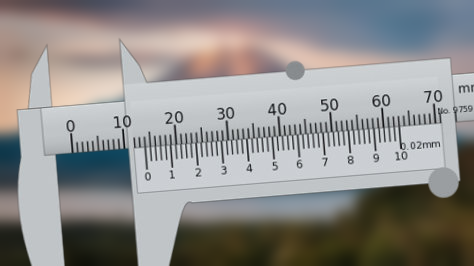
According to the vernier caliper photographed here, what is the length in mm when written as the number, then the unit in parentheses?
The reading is 14.0 (mm)
